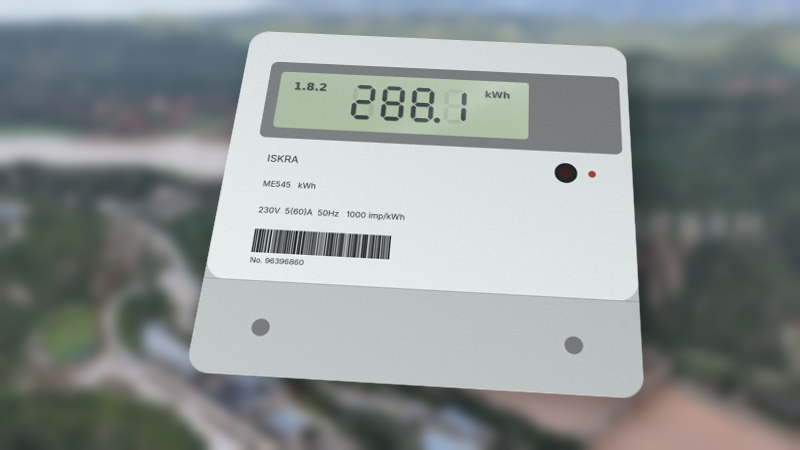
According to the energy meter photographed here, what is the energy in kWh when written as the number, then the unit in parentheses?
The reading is 288.1 (kWh)
